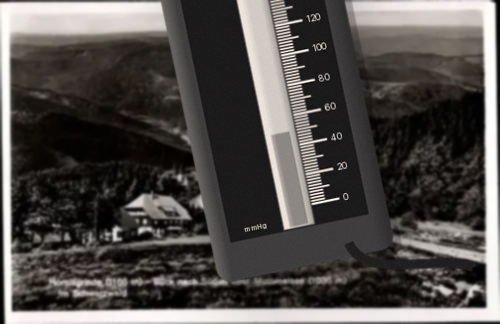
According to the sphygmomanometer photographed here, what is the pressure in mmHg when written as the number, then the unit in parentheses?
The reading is 50 (mmHg)
